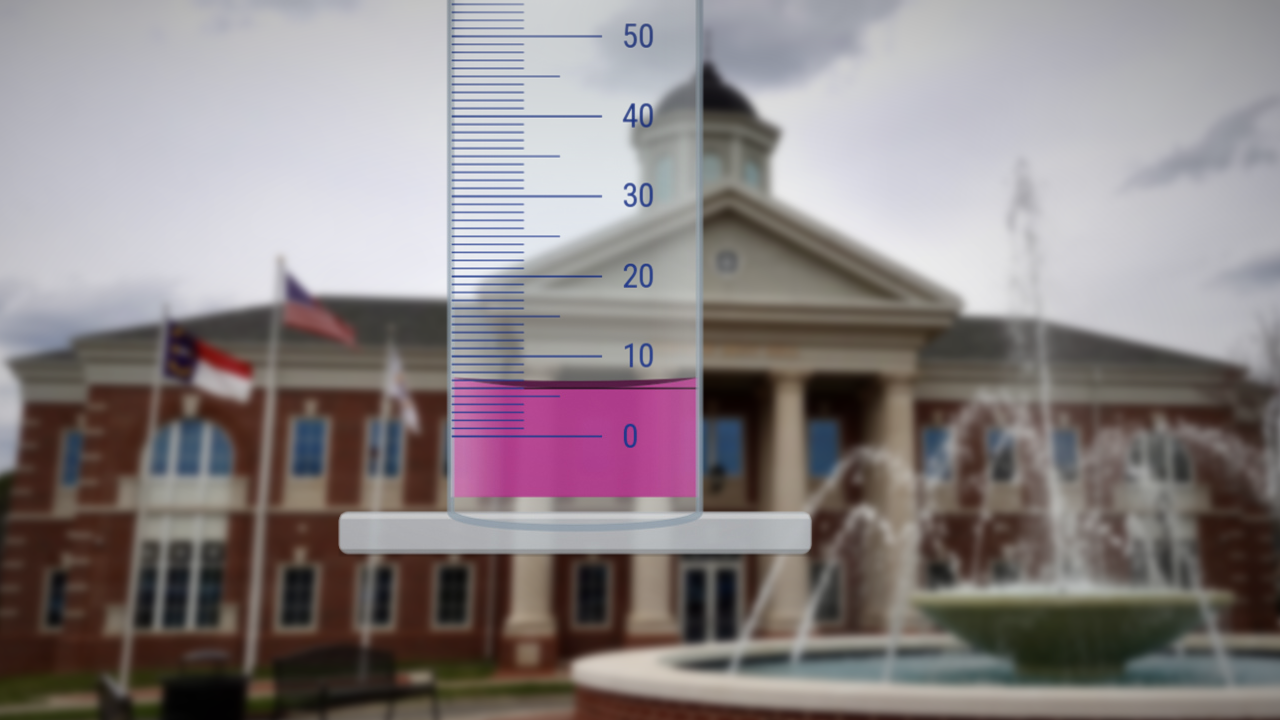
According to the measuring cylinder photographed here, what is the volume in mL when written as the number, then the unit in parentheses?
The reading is 6 (mL)
